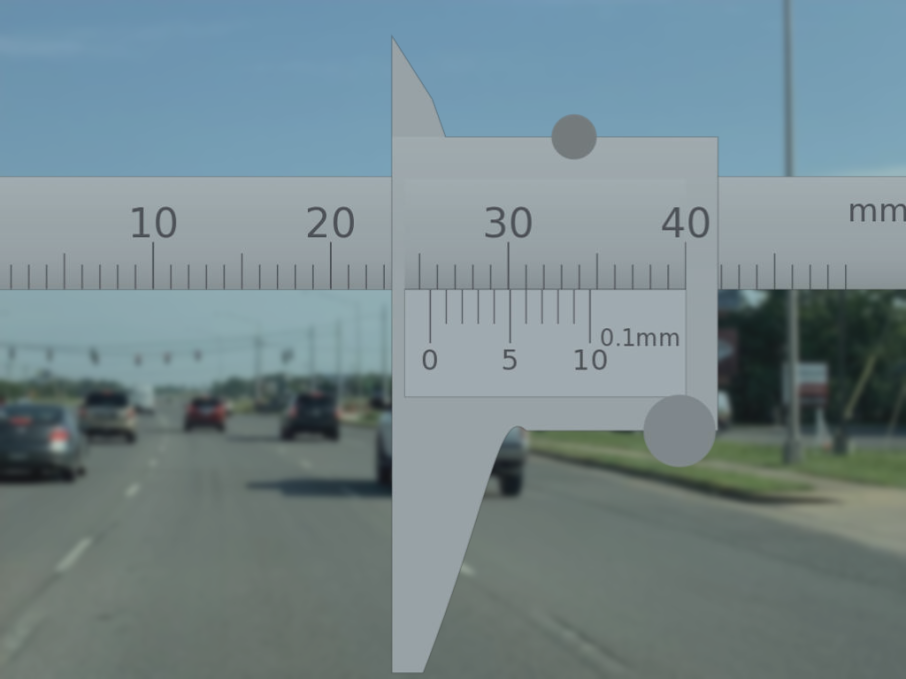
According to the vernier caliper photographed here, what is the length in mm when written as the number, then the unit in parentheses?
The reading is 25.6 (mm)
